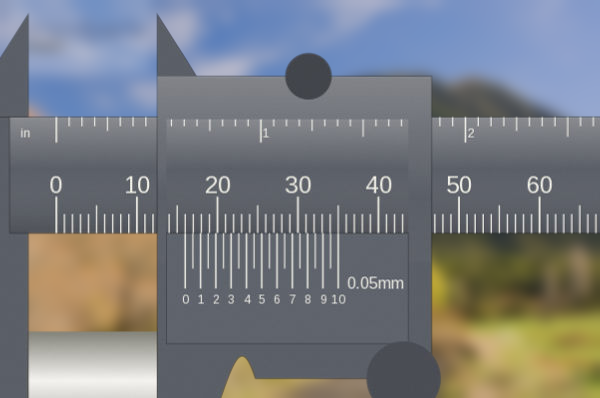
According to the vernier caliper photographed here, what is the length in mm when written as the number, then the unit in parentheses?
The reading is 16.0 (mm)
